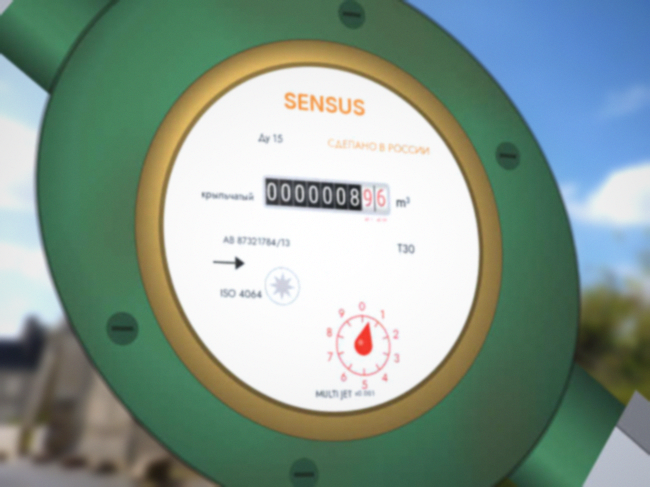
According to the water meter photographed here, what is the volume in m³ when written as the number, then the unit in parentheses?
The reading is 8.960 (m³)
